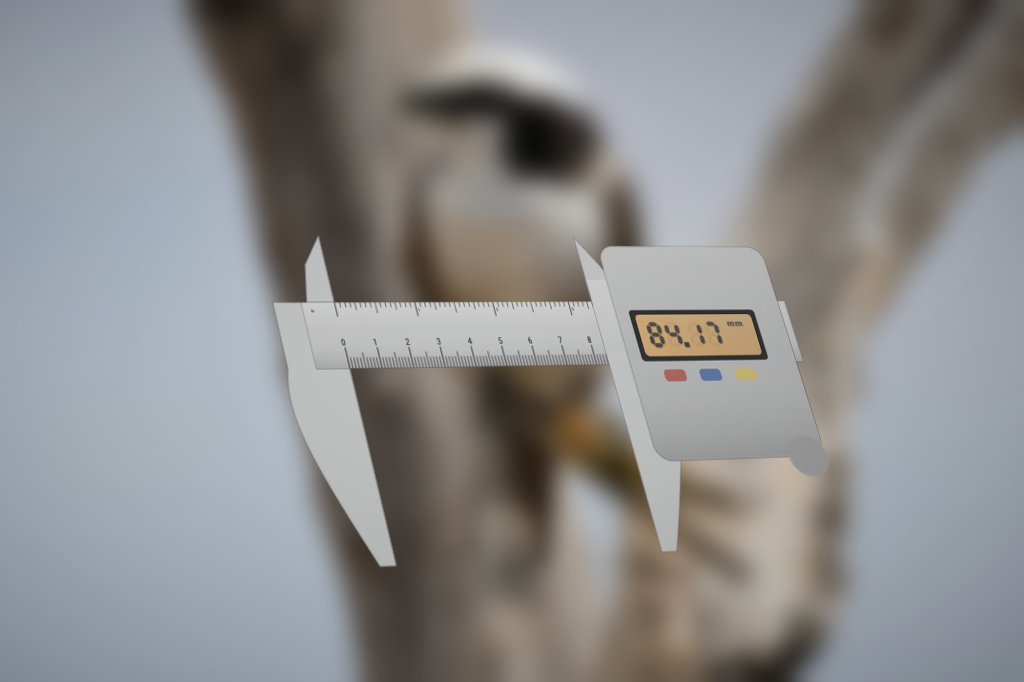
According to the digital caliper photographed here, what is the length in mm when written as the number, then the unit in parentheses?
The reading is 84.17 (mm)
